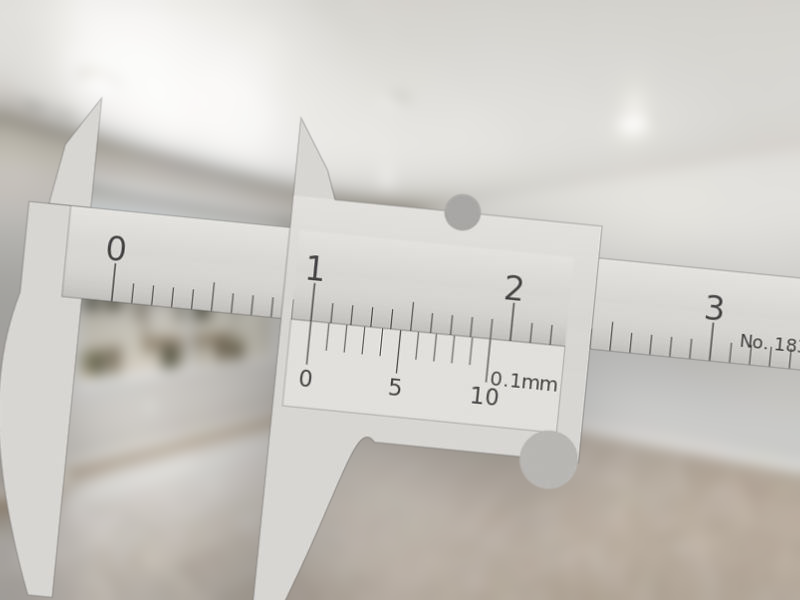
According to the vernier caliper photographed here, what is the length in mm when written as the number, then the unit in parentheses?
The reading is 10.0 (mm)
